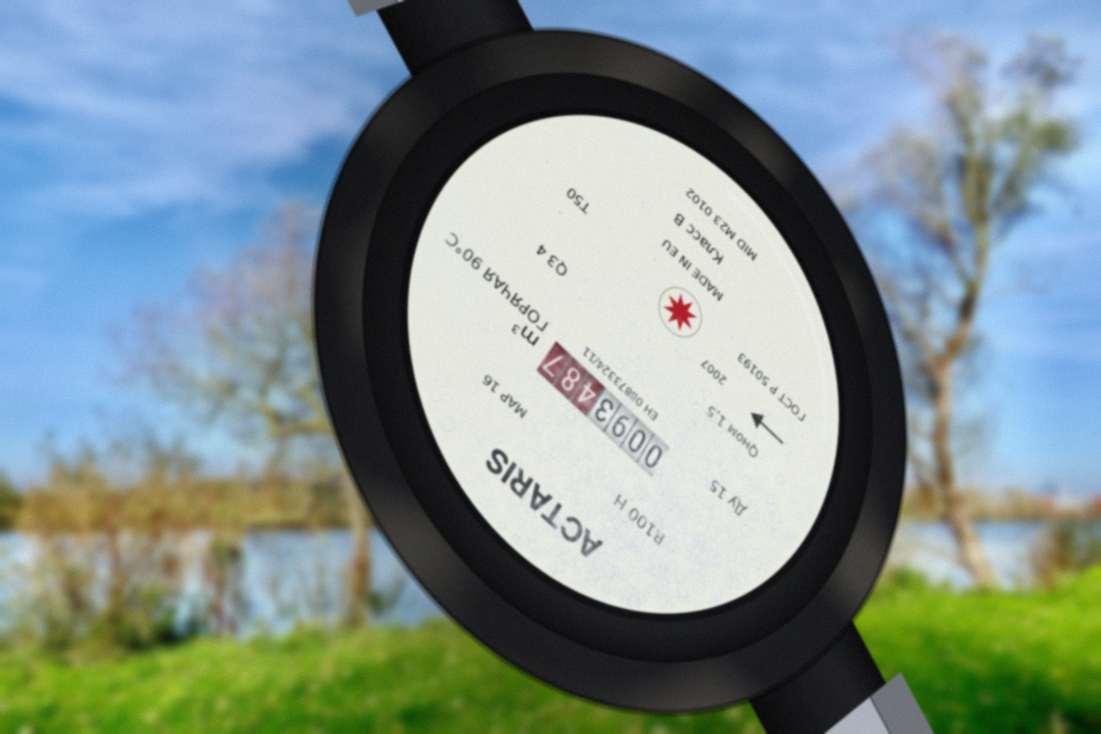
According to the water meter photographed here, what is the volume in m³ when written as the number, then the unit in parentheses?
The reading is 93.487 (m³)
